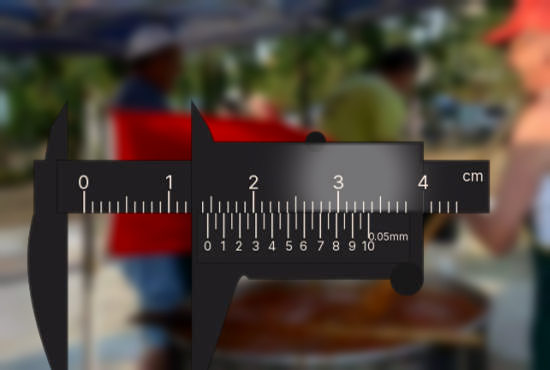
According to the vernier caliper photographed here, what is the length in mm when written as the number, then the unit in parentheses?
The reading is 14.6 (mm)
